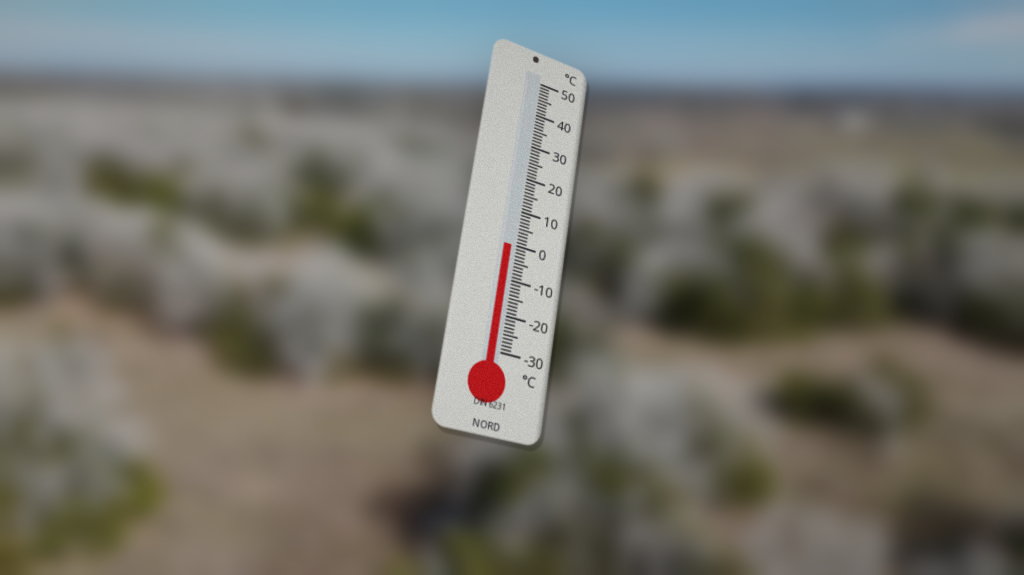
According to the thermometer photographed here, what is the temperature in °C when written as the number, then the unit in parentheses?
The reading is 0 (°C)
